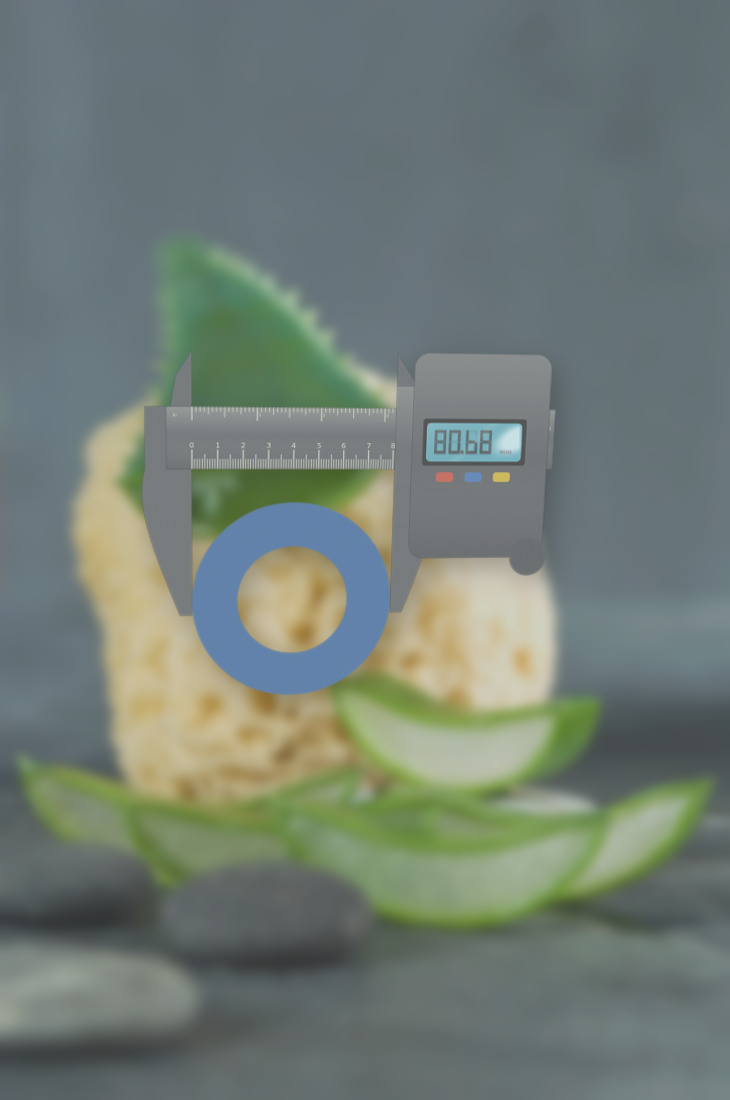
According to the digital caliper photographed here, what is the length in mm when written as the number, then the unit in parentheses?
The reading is 80.68 (mm)
